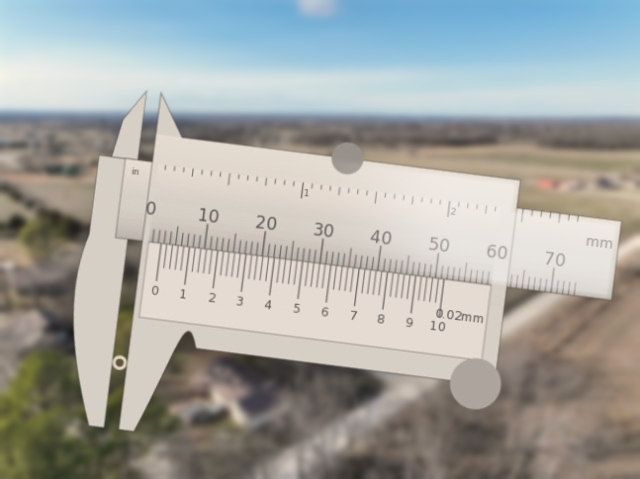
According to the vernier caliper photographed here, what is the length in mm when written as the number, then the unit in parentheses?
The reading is 2.5 (mm)
